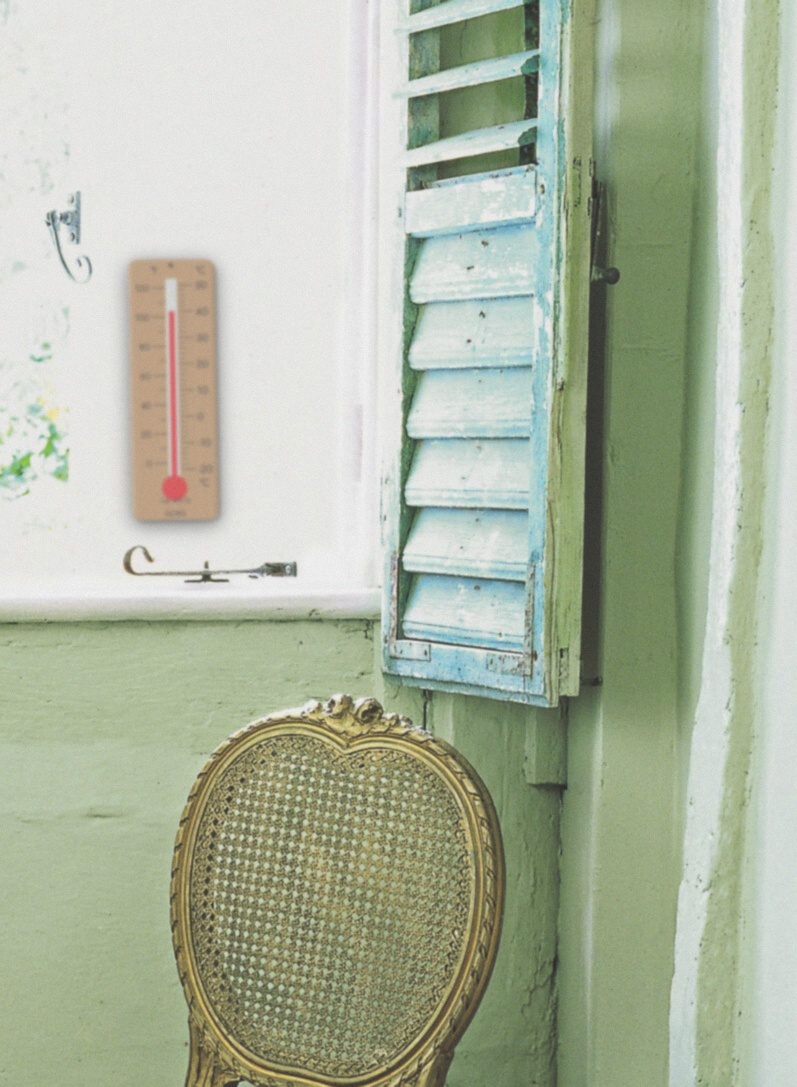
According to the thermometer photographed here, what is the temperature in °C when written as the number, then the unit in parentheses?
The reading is 40 (°C)
